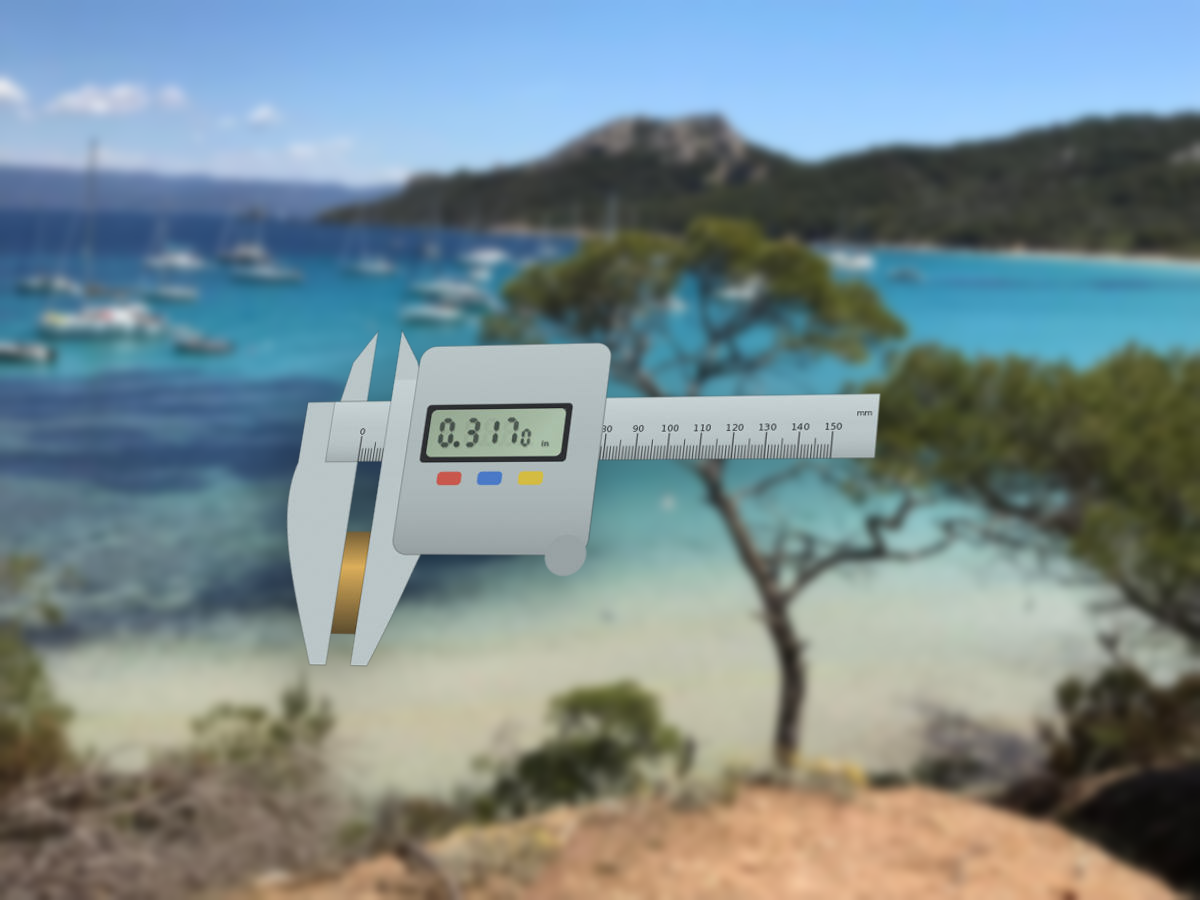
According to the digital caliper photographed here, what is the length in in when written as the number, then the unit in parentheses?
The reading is 0.3170 (in)
